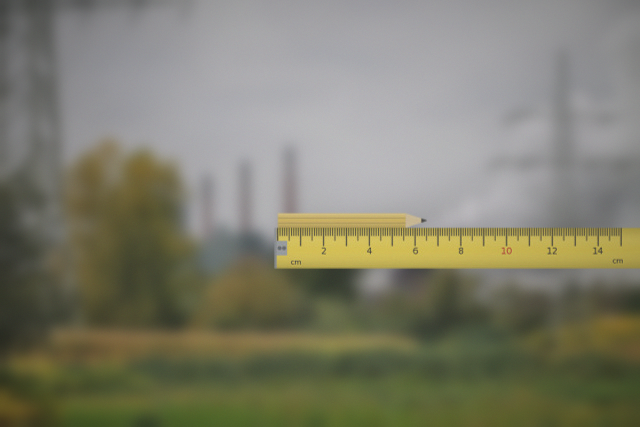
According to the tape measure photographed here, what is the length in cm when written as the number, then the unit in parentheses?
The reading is 6.5 (cm)
